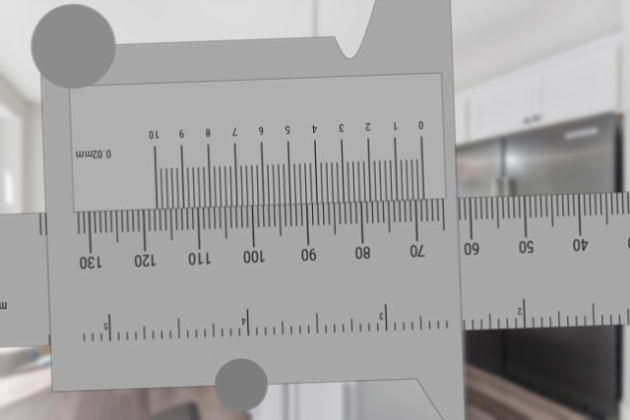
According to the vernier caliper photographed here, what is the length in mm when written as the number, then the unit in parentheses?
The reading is 68.5 (mm)
